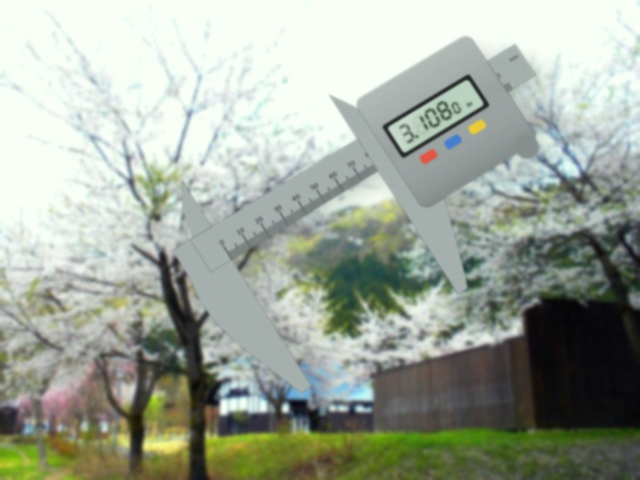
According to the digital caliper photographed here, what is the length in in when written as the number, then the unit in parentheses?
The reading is 3.1080 (in)
